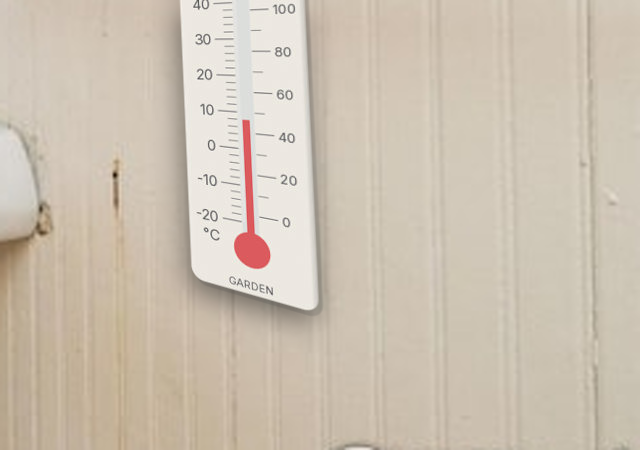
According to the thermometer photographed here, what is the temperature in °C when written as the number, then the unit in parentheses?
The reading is 8 (°C)
